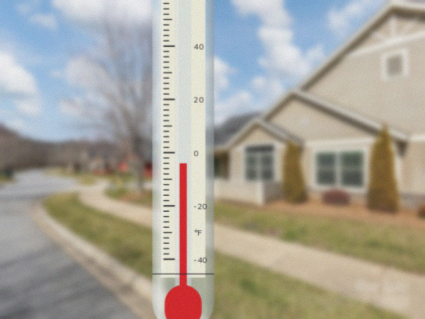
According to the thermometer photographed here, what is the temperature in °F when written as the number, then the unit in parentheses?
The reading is -4 (°F)
